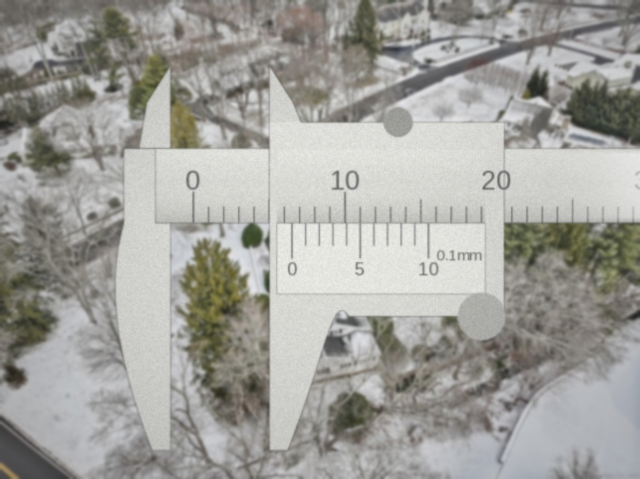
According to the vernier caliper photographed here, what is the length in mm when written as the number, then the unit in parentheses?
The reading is 6.5 (mm)
